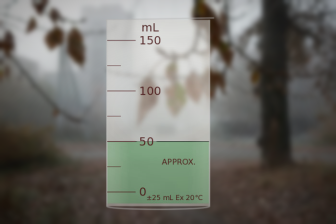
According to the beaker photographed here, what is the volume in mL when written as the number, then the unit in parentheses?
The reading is 50 (mL)
